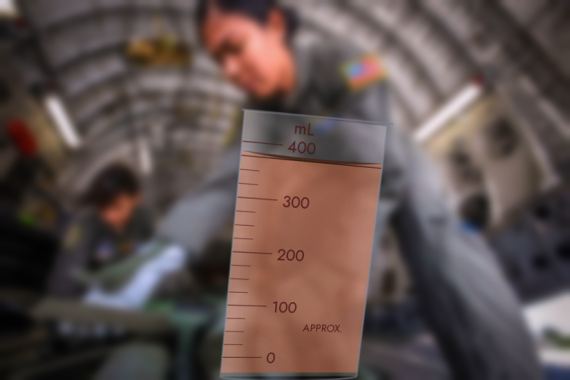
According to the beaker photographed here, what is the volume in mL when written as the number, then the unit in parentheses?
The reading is 375 (mL)
